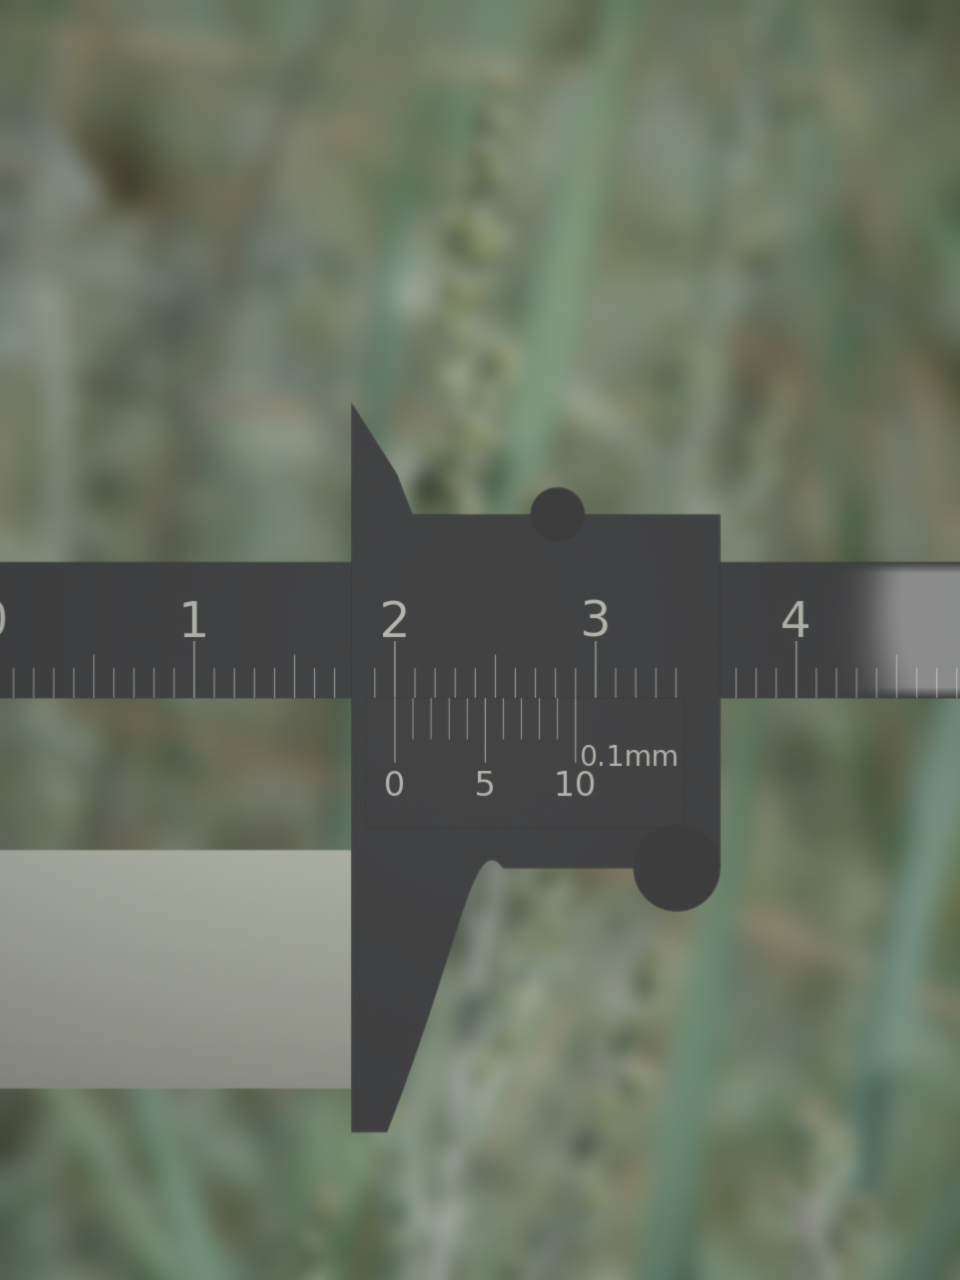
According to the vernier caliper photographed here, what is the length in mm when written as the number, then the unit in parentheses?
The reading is 20.0 (mm)
